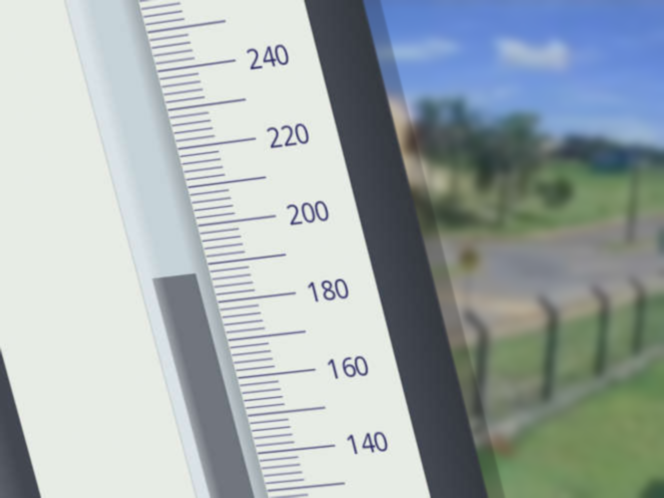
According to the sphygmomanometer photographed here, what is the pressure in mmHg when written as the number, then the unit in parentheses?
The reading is 188 (mmHg)
